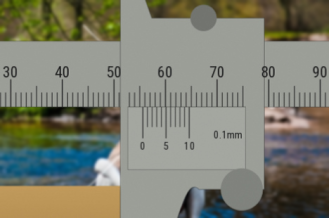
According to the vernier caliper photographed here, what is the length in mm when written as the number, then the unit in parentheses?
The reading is 55.6 (mm)
